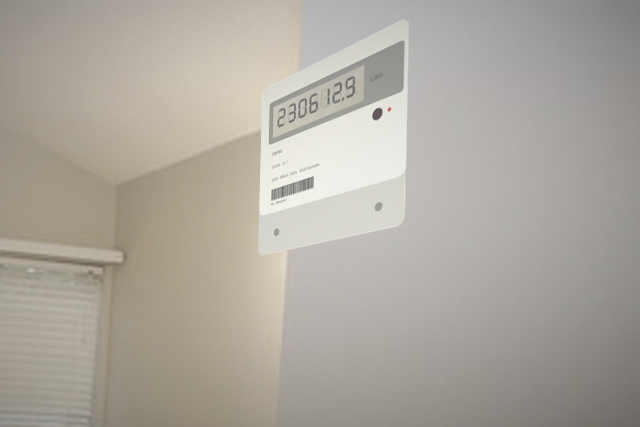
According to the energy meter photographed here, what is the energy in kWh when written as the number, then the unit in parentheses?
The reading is 230612.9 (kWh)
